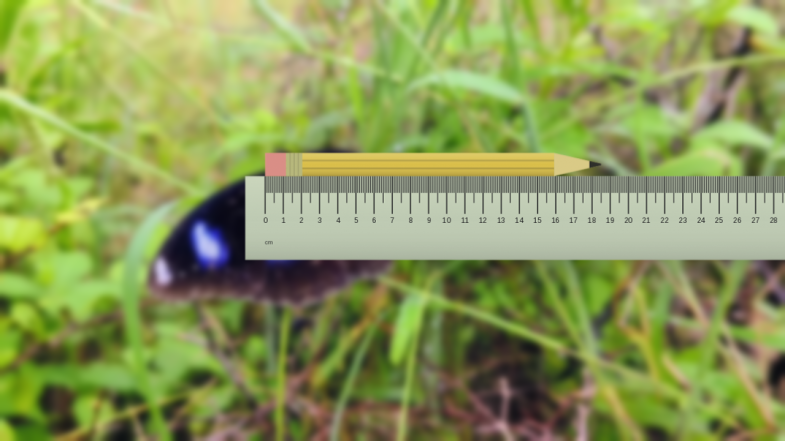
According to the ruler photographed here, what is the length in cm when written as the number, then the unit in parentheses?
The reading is 18.5 (cm)
